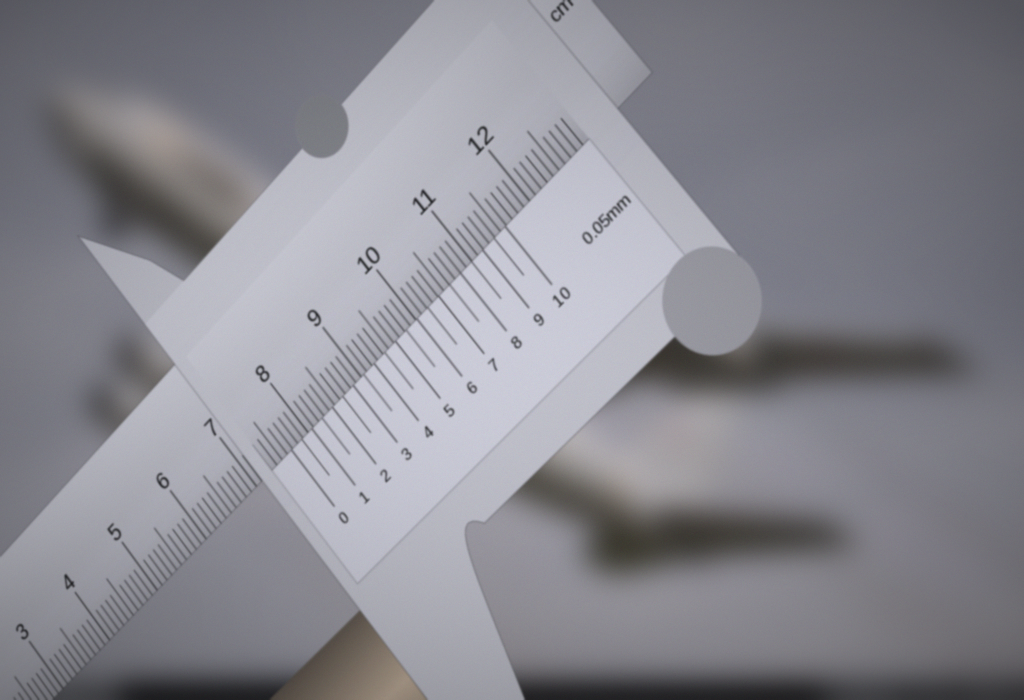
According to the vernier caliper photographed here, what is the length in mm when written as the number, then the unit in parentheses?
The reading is 76.8 (mm)
